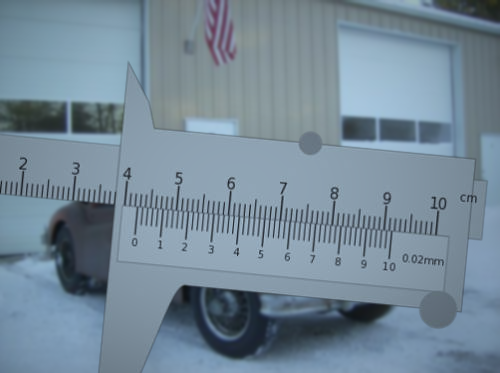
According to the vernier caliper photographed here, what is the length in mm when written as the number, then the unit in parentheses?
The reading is 42.5 (mm)
